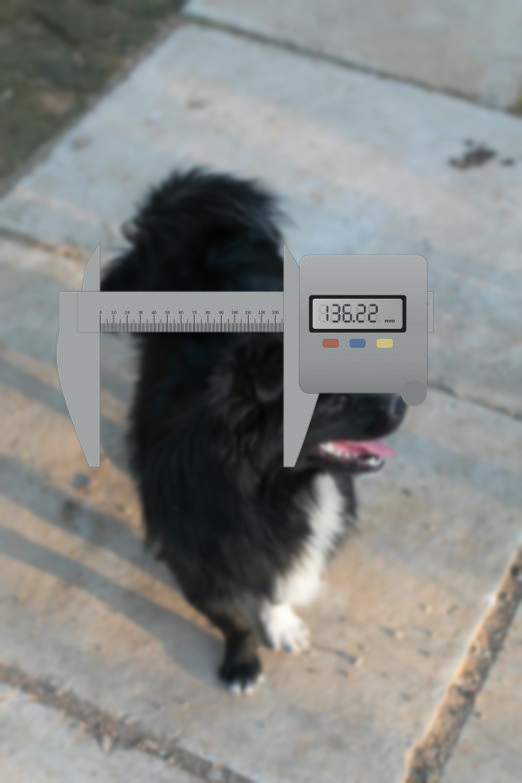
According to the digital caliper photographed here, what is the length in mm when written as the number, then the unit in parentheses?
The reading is 136.22 (mm)
